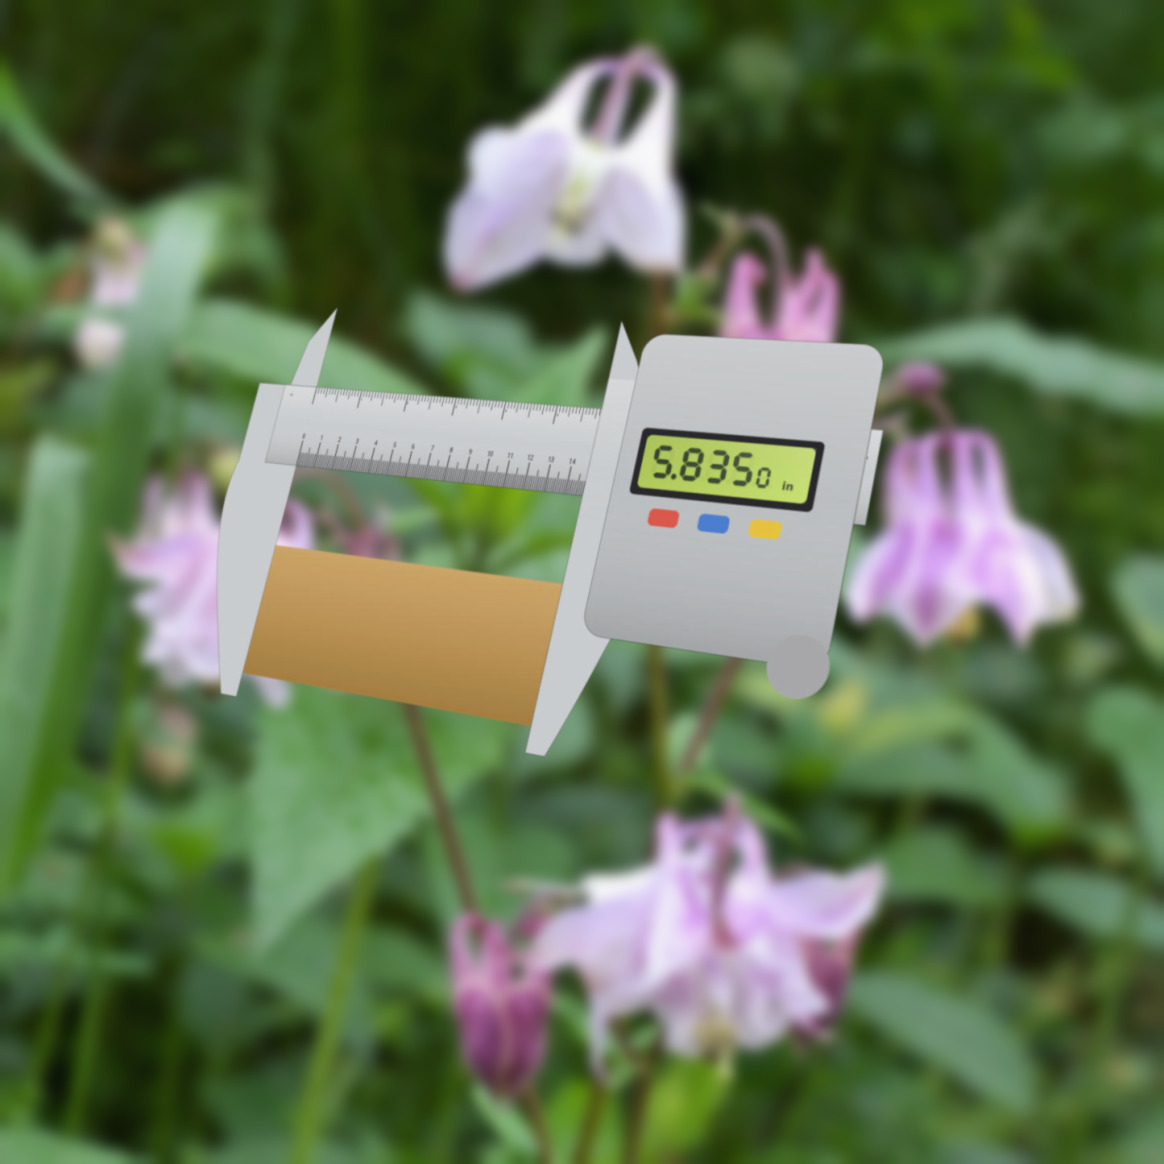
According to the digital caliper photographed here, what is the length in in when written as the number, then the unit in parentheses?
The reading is 5.8350 (in)
